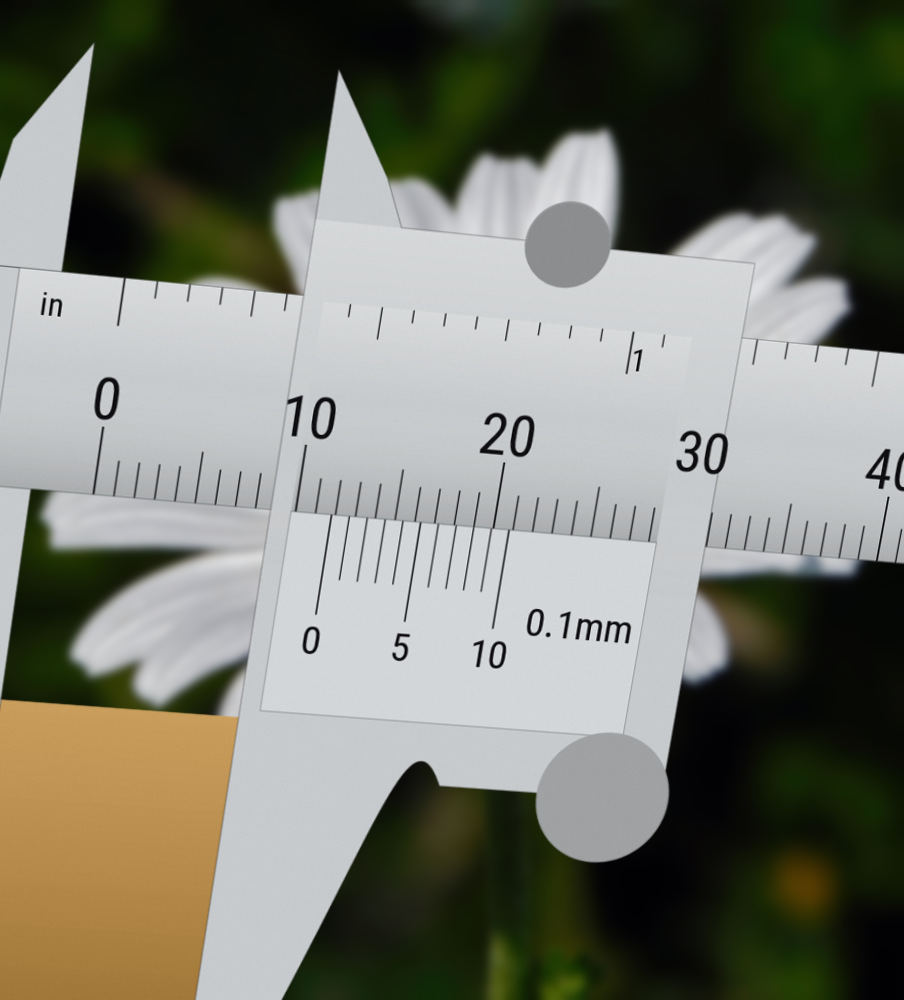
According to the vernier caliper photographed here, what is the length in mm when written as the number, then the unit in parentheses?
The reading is 11.8 (mm)
